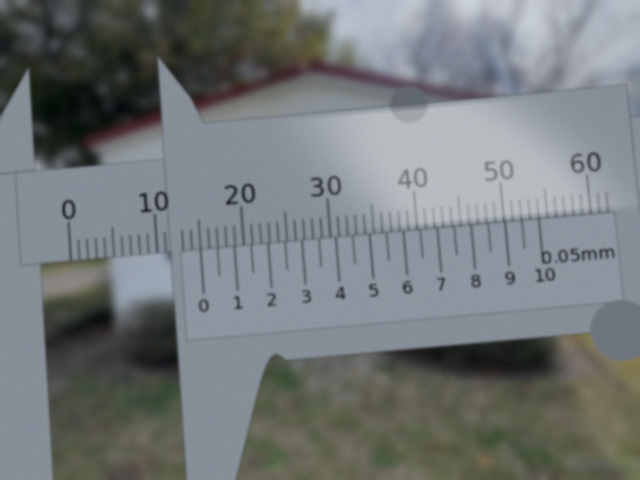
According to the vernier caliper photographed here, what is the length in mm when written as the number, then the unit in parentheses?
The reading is 15.0 (mm)
